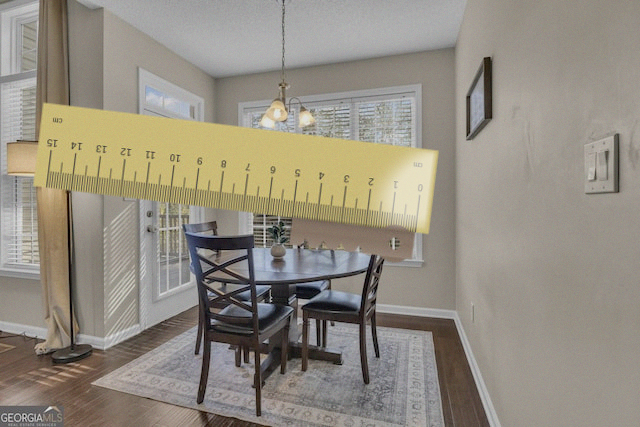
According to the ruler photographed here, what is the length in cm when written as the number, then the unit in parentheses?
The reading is 5 (cm)
